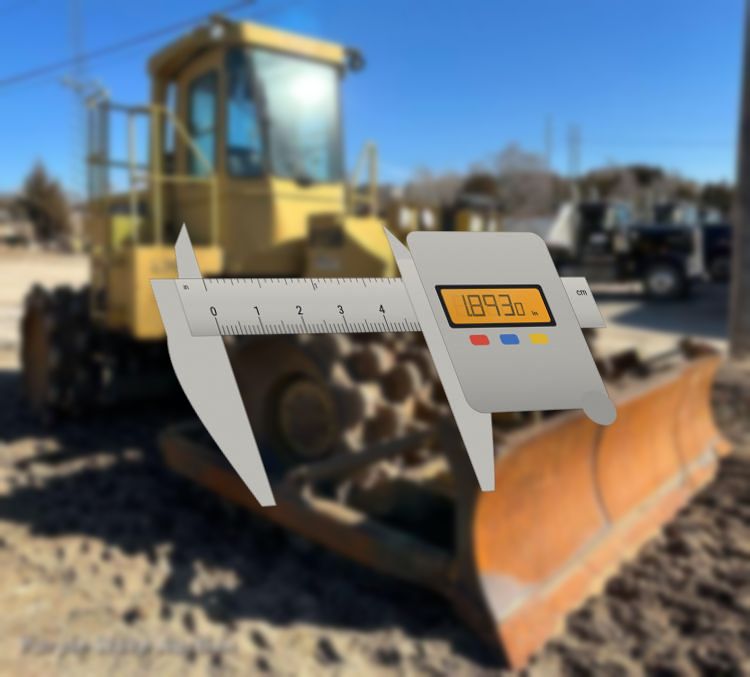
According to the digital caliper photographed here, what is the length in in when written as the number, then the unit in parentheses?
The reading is 1.8930 (in)
